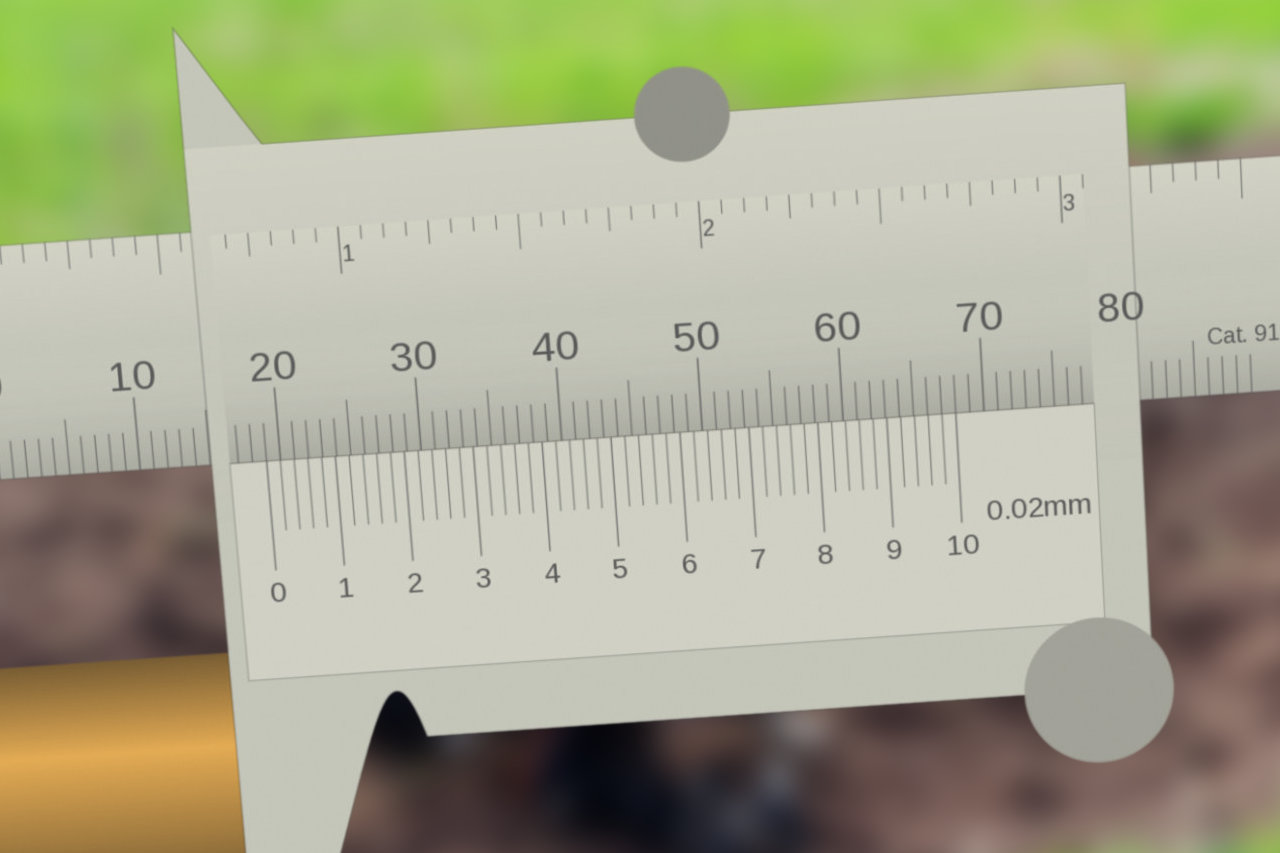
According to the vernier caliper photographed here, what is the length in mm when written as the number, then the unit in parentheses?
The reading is 19.0 (mm)
